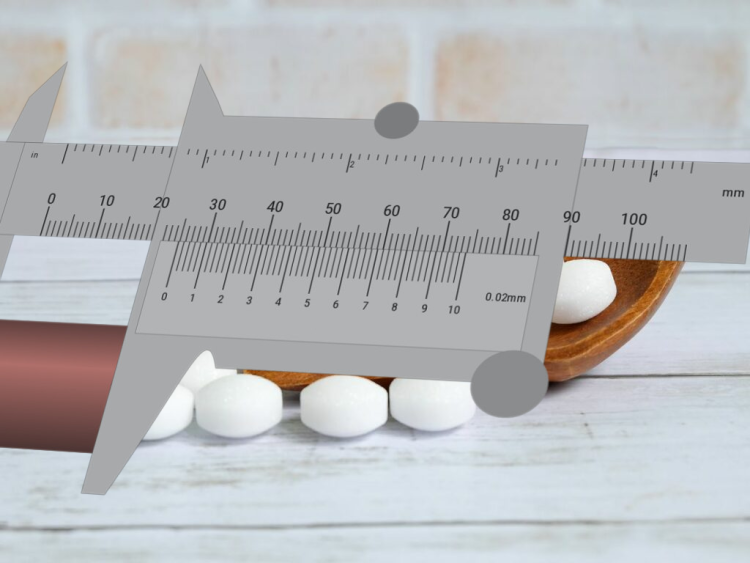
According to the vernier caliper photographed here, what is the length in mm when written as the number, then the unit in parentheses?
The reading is 24.8 (mm)
